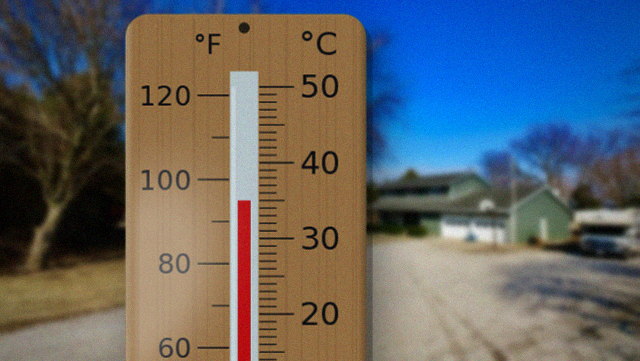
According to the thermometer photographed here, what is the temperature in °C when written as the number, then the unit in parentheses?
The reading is 35 (°C)
